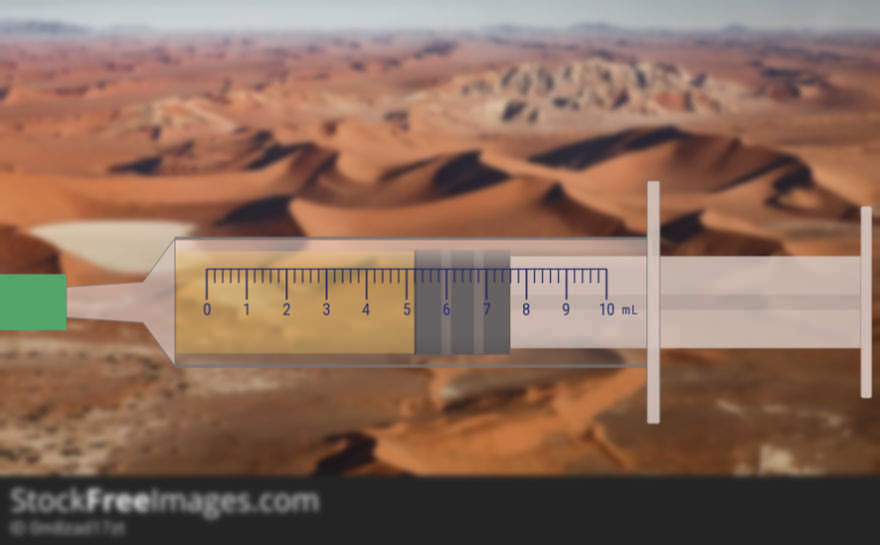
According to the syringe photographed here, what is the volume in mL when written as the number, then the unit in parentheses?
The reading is 5.2 (mL)
